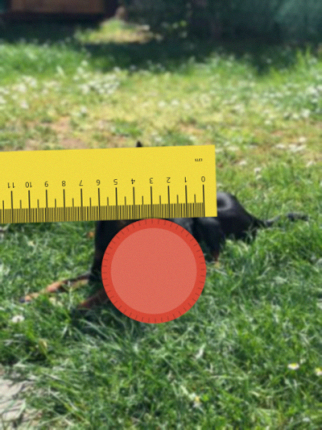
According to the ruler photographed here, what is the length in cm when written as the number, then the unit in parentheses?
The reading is 6 (cm)
